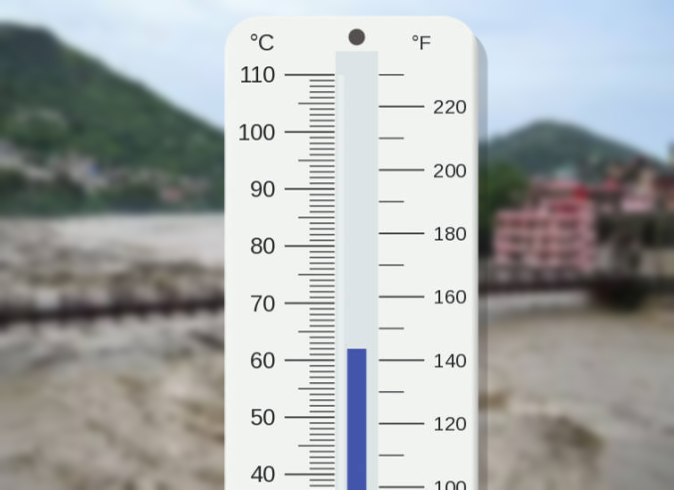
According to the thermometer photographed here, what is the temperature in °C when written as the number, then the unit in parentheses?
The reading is 62 (°C)
